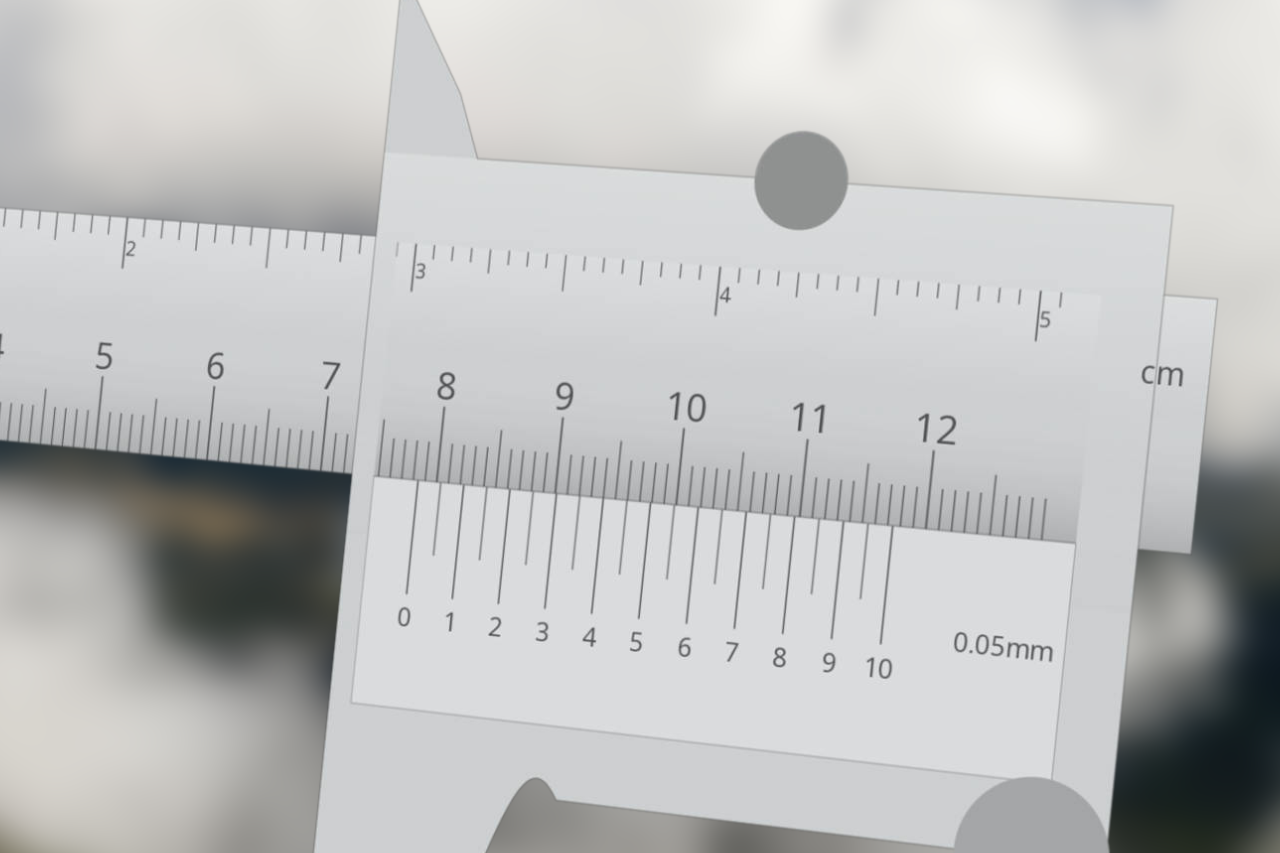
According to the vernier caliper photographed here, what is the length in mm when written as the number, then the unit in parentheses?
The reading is 78.4 (mm)
